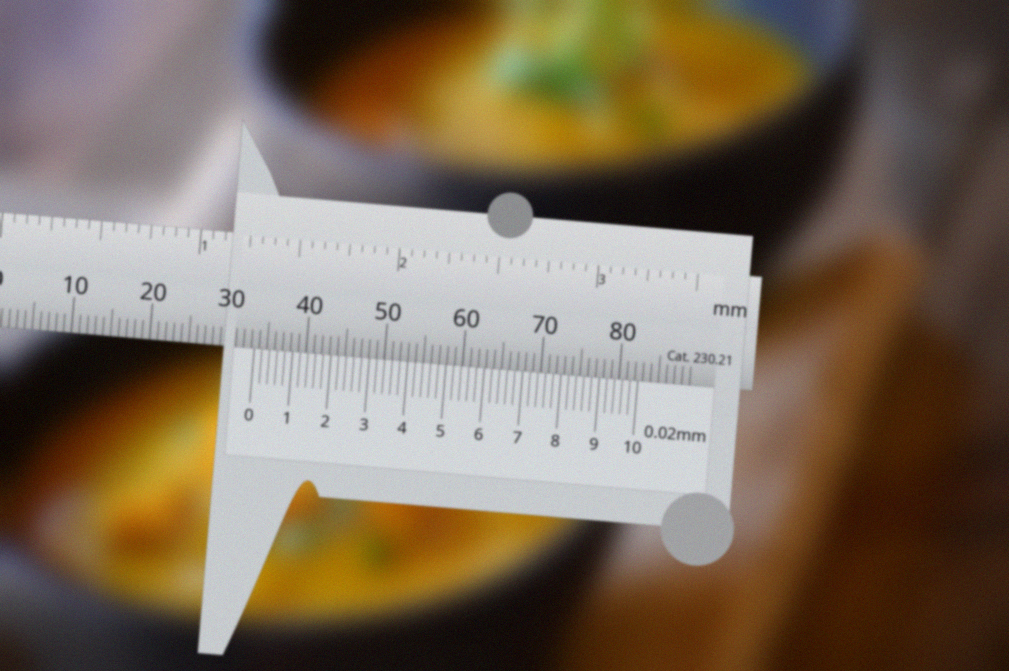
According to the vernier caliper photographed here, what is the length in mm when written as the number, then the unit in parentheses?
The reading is 33.4 (mm)
